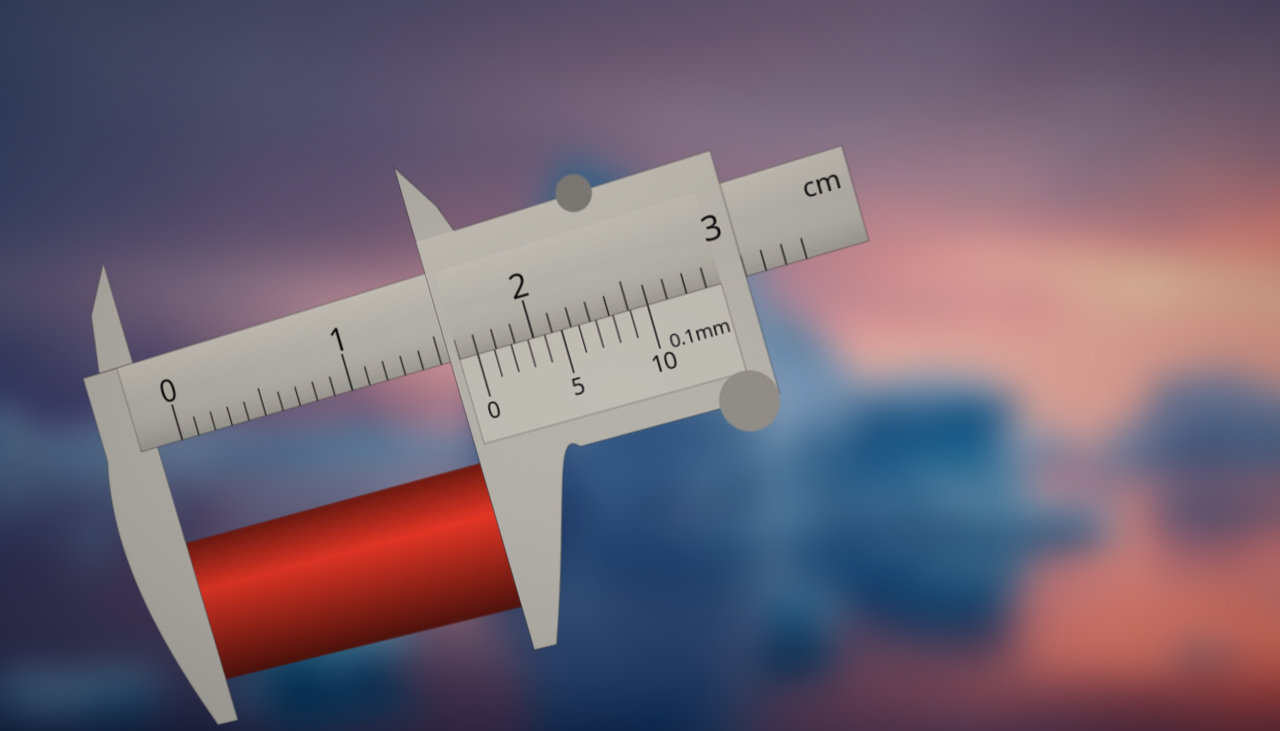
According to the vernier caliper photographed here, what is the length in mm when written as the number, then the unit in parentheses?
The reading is 17.0 (mm)
